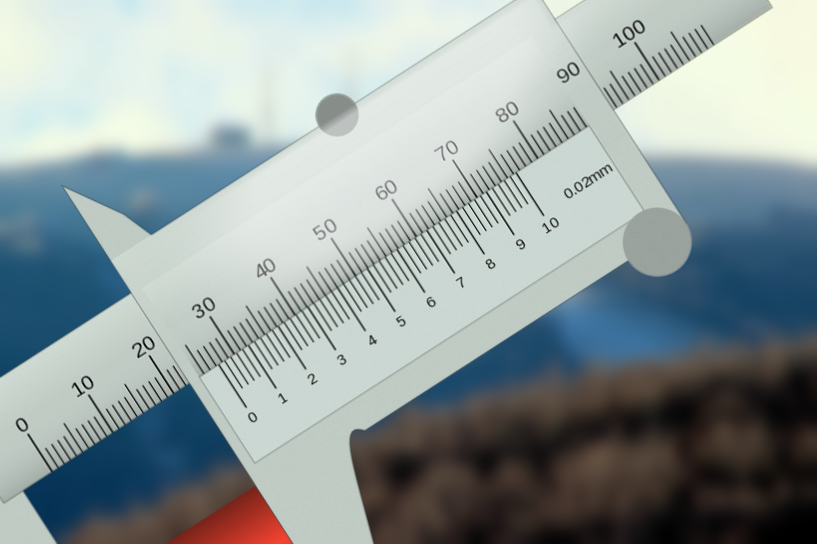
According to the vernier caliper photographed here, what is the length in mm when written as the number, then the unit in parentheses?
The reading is 27.4 (mm)
